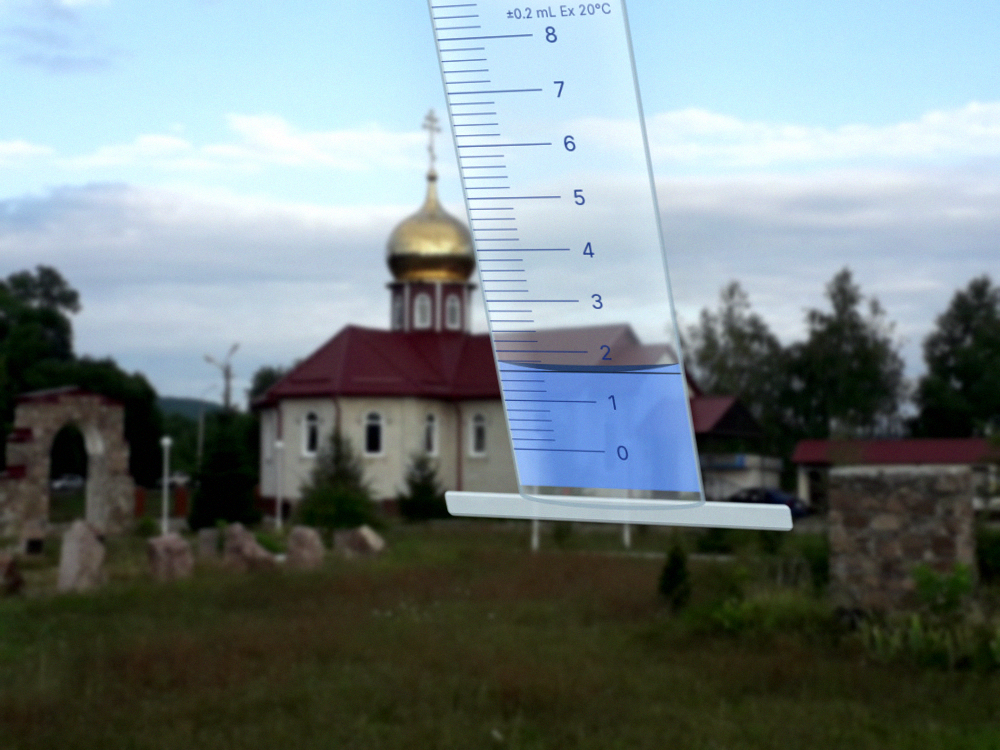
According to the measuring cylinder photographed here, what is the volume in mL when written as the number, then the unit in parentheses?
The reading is 1.6 (mL)
